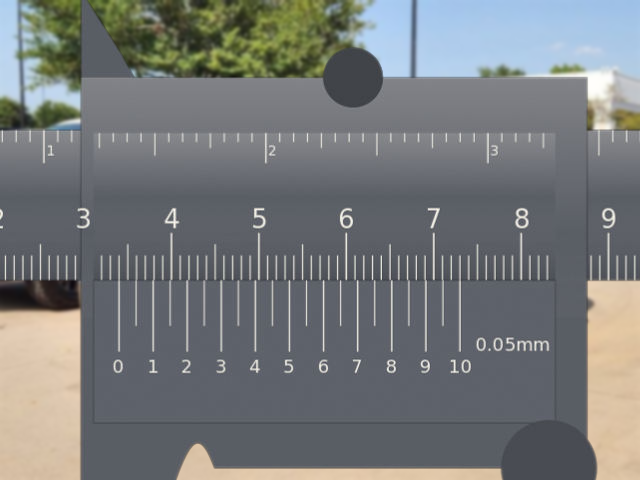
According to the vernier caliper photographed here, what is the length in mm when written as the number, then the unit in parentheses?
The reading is 34.0 (mm)
